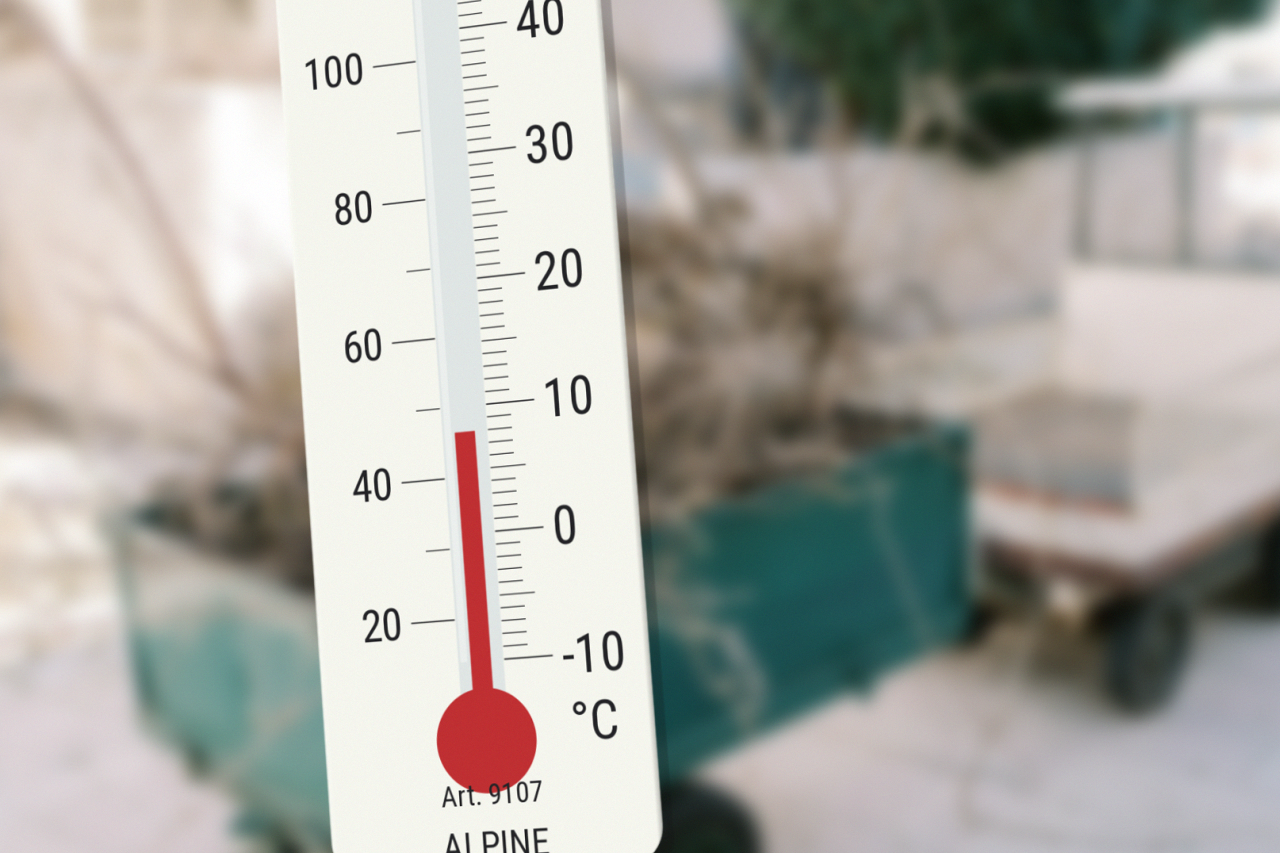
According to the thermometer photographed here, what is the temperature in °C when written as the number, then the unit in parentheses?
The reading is 8 (°C)
